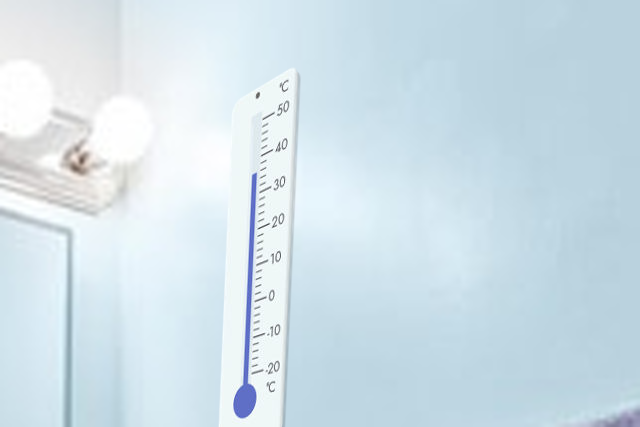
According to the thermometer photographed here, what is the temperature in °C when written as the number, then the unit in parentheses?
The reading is 36 (°C)
